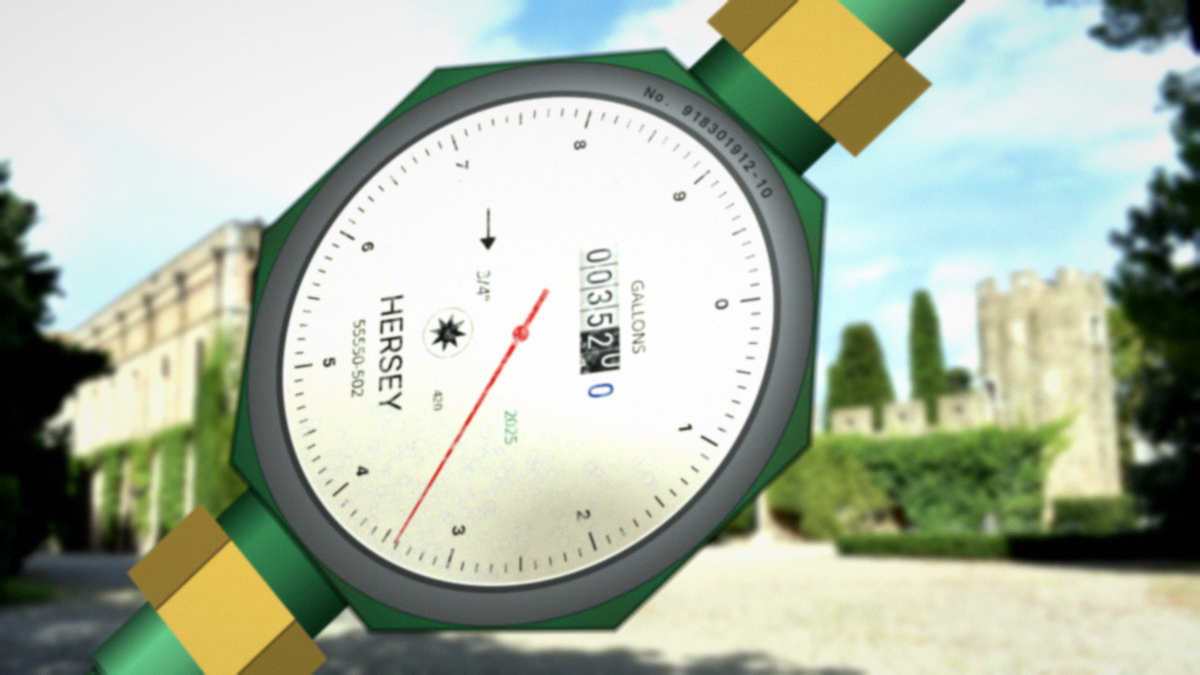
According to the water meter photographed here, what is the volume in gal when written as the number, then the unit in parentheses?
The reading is 35203.4 (gal)
